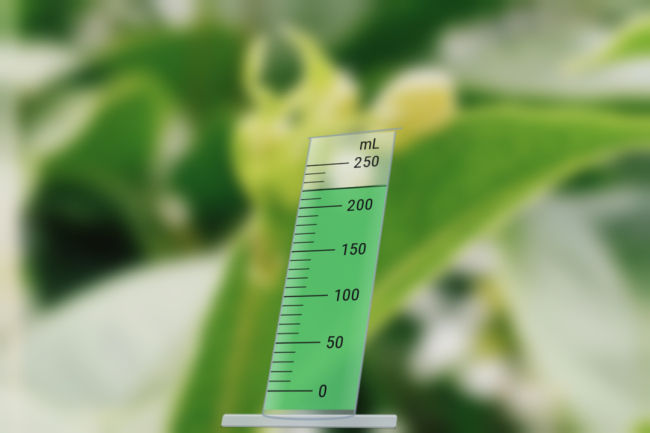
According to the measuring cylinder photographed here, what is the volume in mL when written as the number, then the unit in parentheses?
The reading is 220 (mL)
